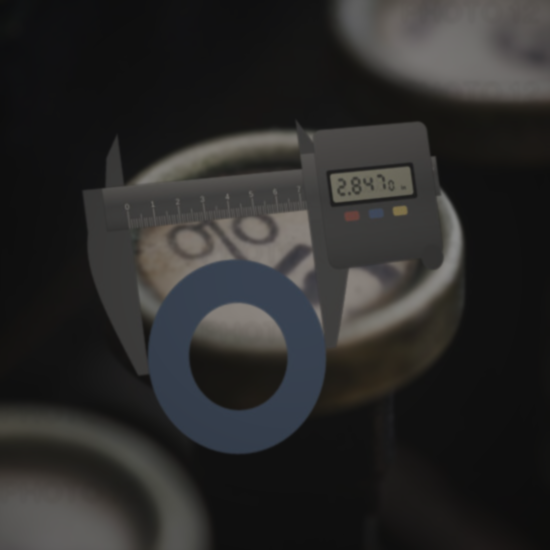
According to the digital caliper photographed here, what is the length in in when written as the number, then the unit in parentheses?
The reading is 2.8470 (in)
